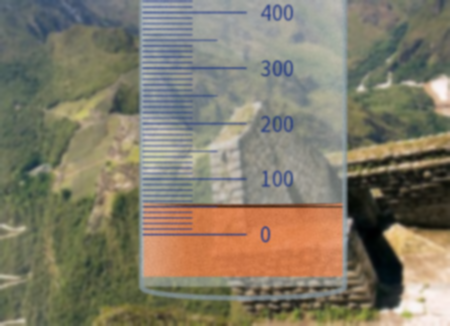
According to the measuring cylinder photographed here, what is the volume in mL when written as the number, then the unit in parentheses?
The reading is 50 (mL)
